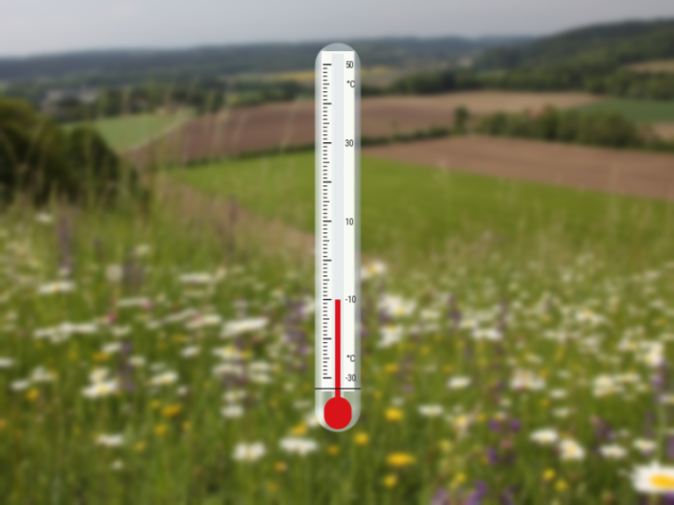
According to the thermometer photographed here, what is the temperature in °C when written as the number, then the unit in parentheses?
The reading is -10 (°C)
